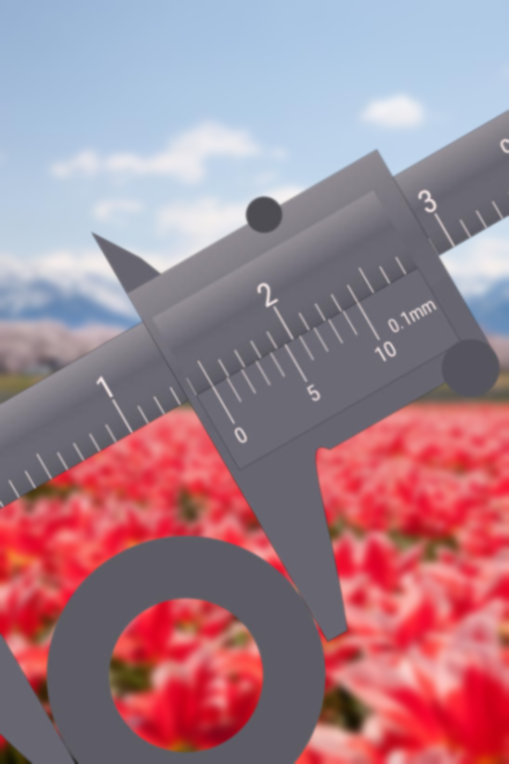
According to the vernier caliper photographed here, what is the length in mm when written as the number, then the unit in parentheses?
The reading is 15.0 (mm)
